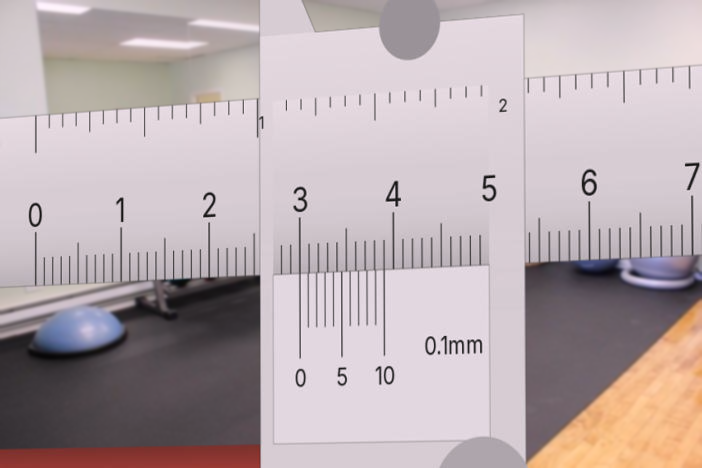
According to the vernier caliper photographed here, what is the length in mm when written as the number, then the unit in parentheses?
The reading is 30.0 (mm)
